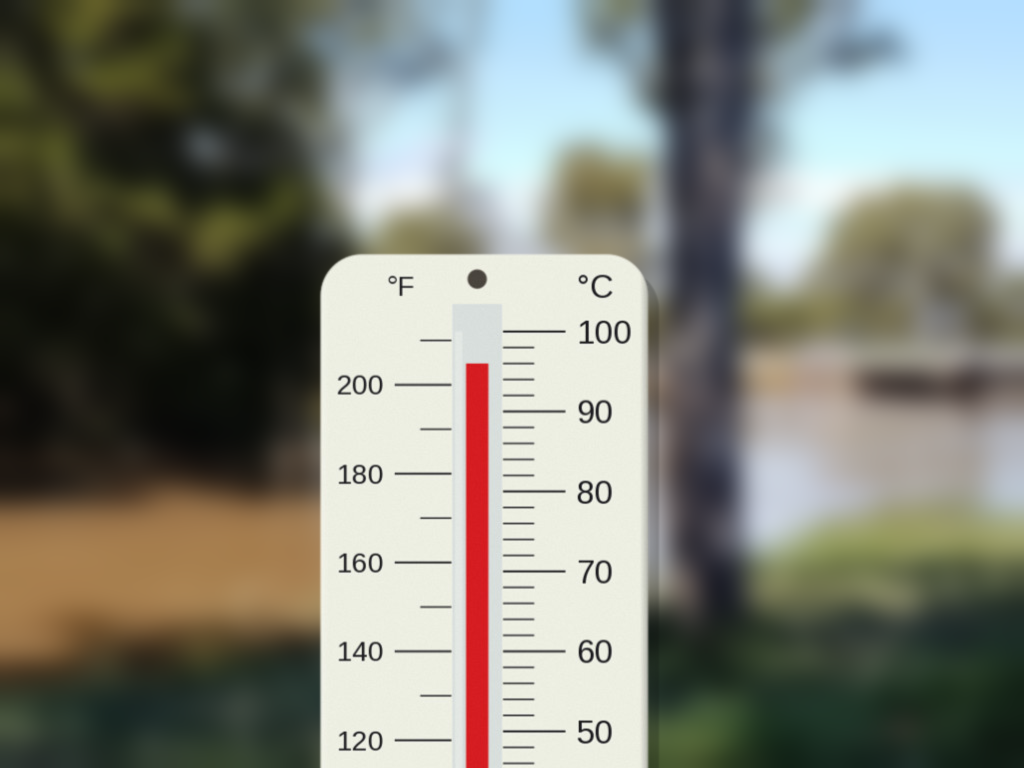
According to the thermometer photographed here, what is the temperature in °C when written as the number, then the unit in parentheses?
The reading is 96 (°C)
